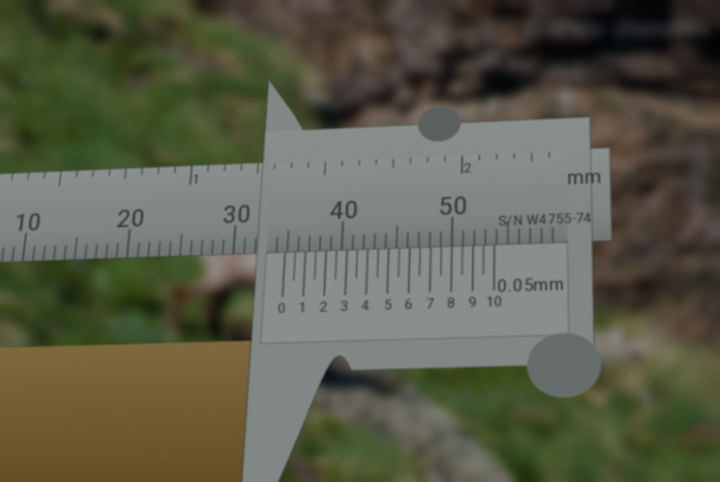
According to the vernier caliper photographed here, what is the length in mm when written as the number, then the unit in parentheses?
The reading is 34.8 (mm)
